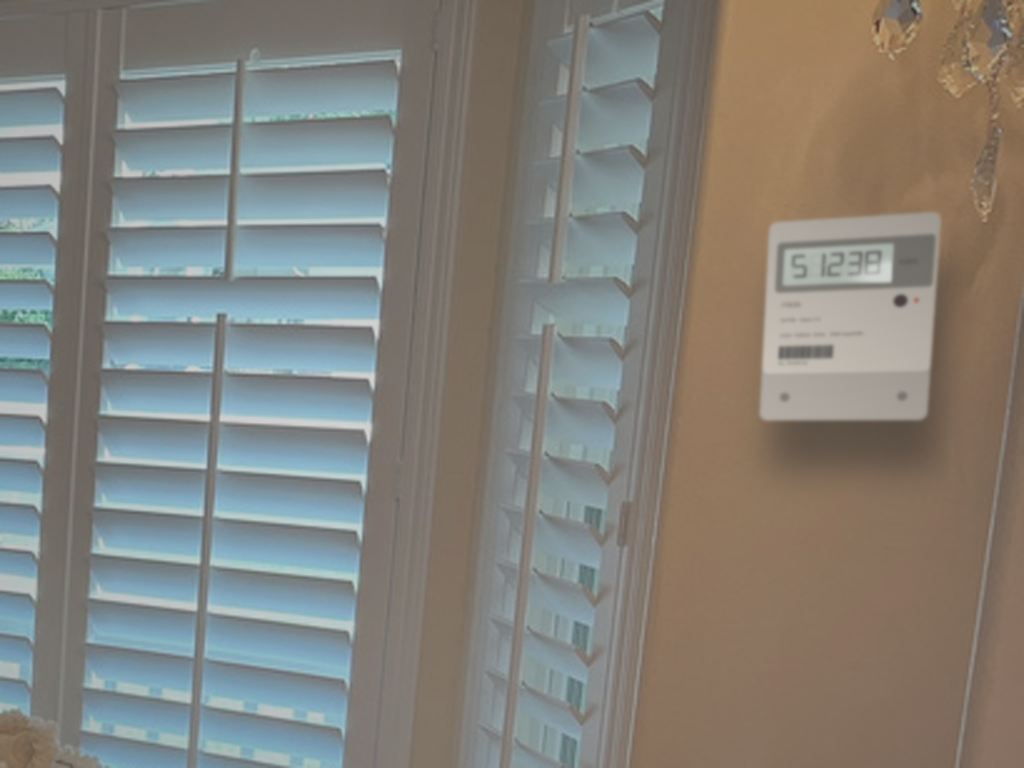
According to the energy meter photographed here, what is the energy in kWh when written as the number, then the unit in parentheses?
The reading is 51238 (kWh)
